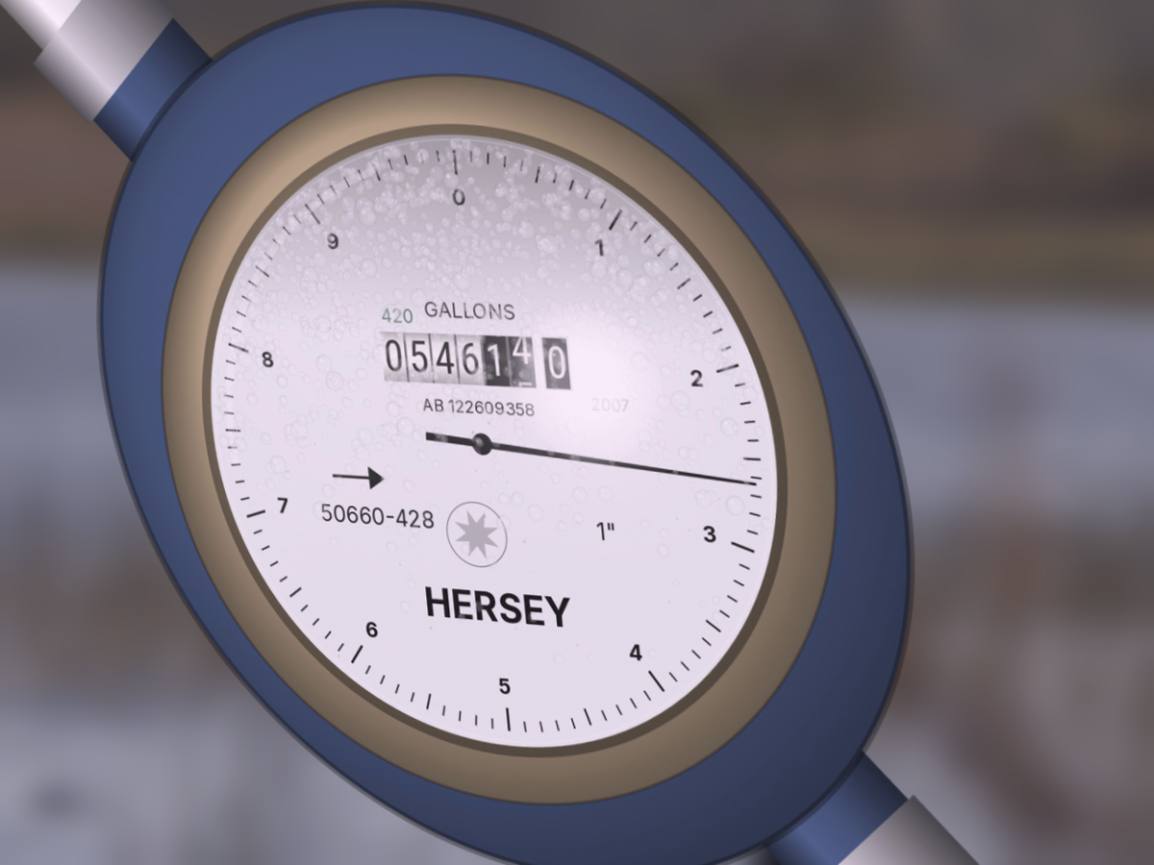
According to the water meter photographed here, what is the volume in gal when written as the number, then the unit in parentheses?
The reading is 546142.6 (gal)
